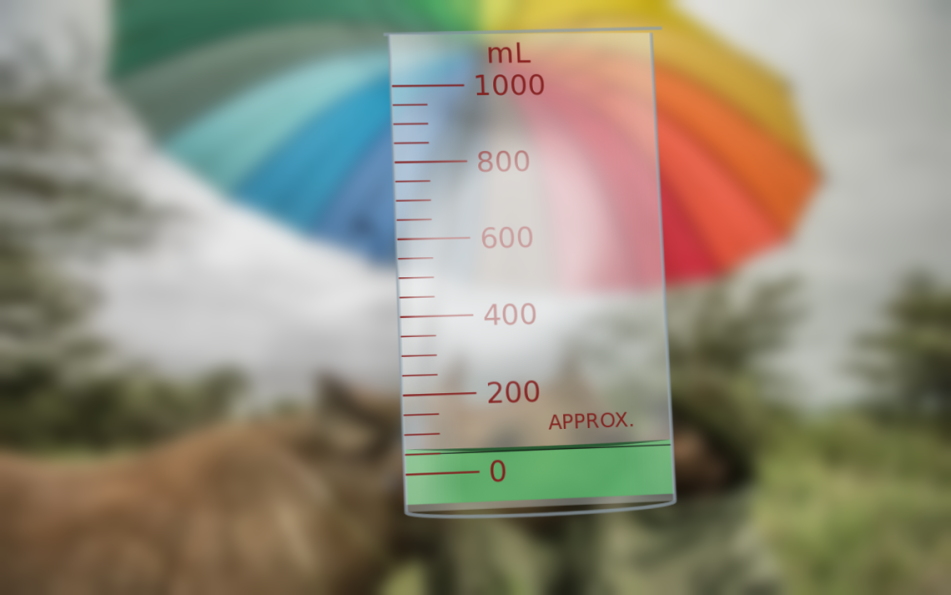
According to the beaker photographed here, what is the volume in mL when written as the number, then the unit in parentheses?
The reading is 50 (mL)
